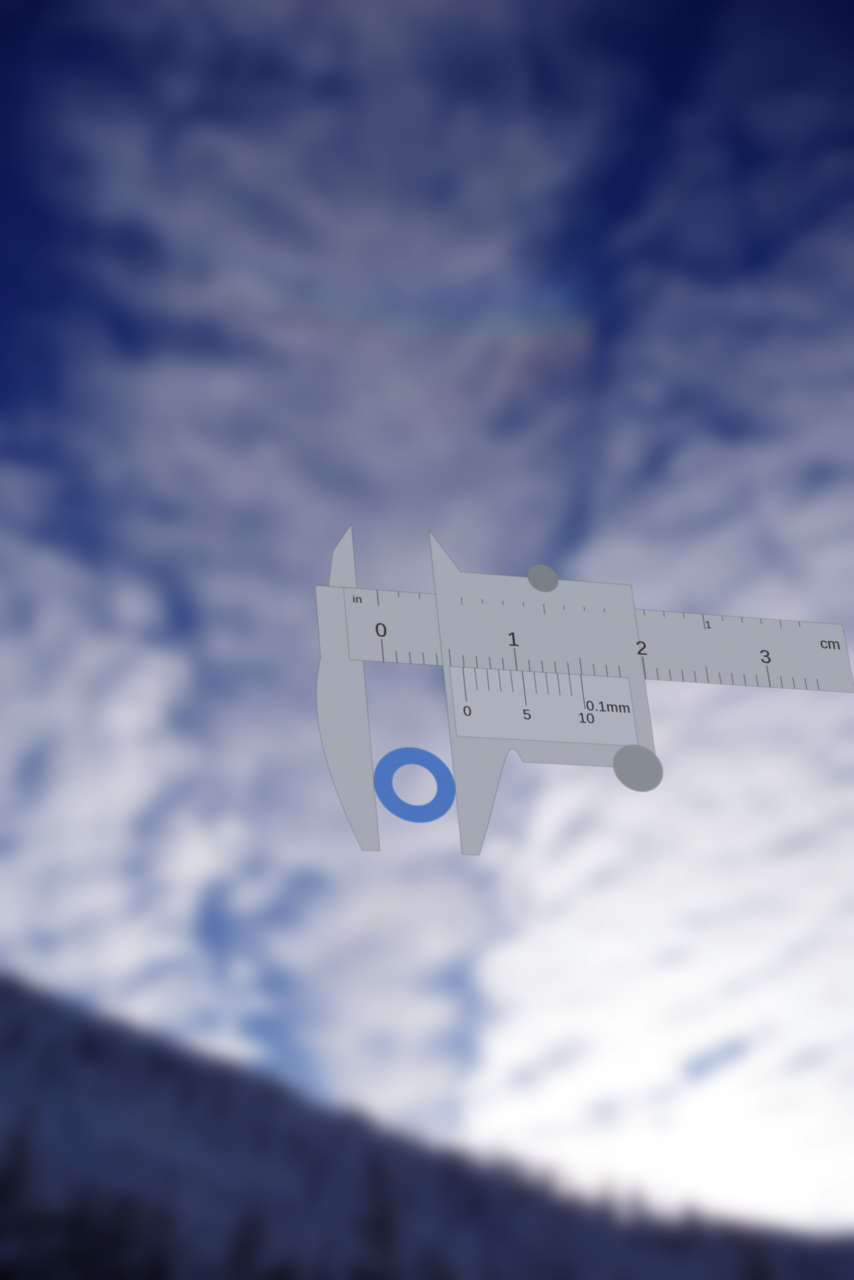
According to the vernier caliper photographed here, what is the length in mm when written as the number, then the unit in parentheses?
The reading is 5.9 (mm)
